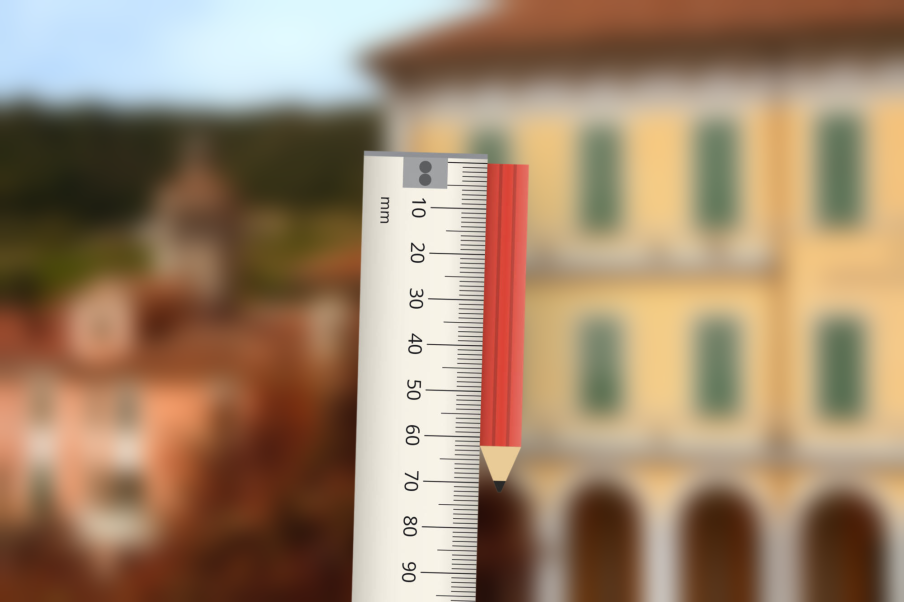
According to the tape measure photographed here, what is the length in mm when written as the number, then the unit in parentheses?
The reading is 72 (mm)
